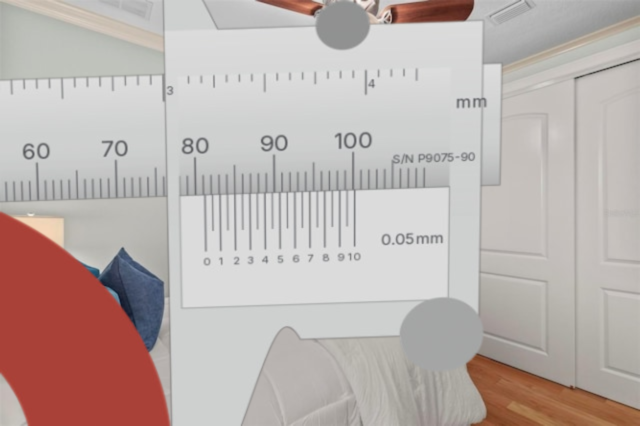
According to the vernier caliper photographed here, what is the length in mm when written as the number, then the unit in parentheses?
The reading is 81.2 (mm)
